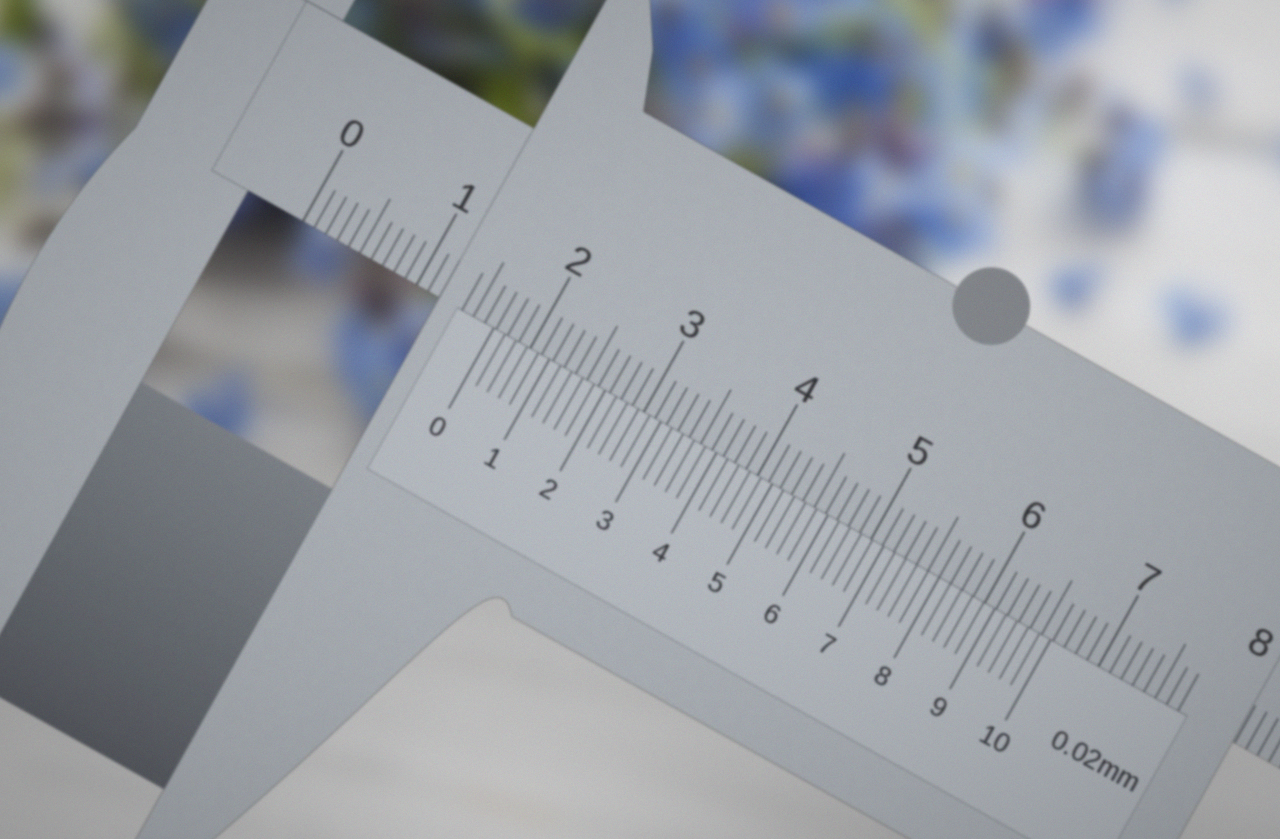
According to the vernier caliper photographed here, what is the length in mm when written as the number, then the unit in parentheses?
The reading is 16.8 (mm)
